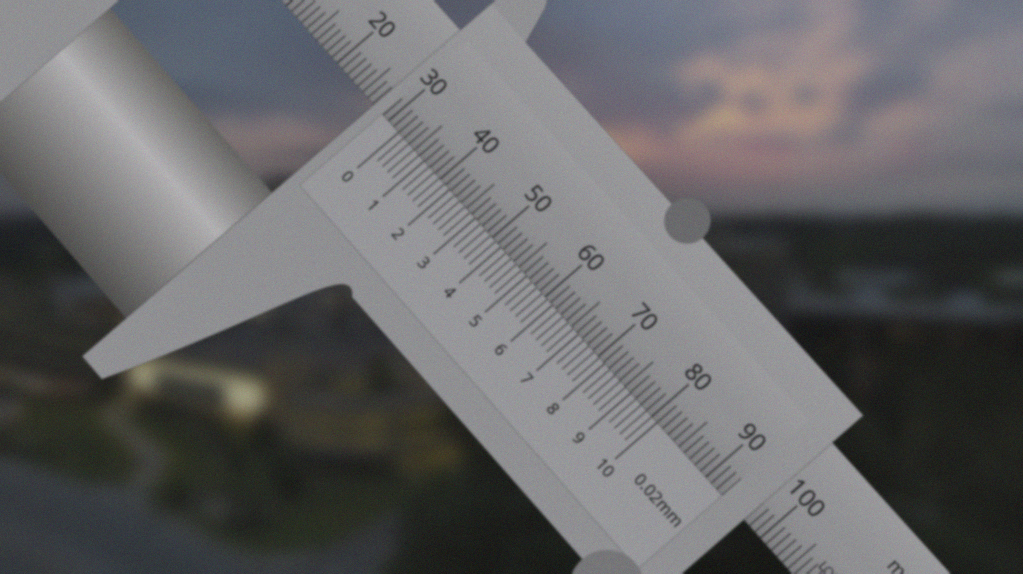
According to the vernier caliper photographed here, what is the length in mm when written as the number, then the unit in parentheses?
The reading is 32.0 (mm)
